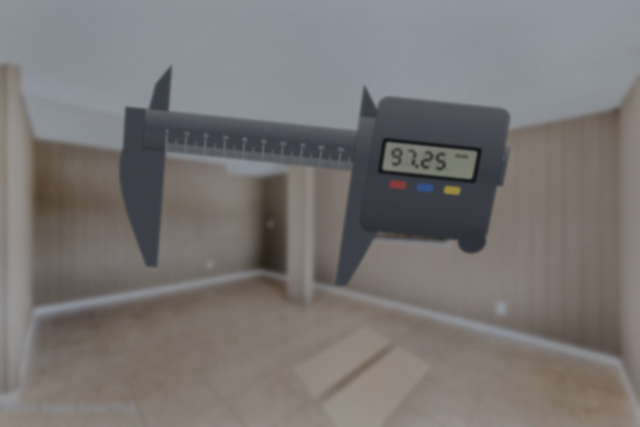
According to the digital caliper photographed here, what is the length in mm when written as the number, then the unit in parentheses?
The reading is 97.25 (mm)
